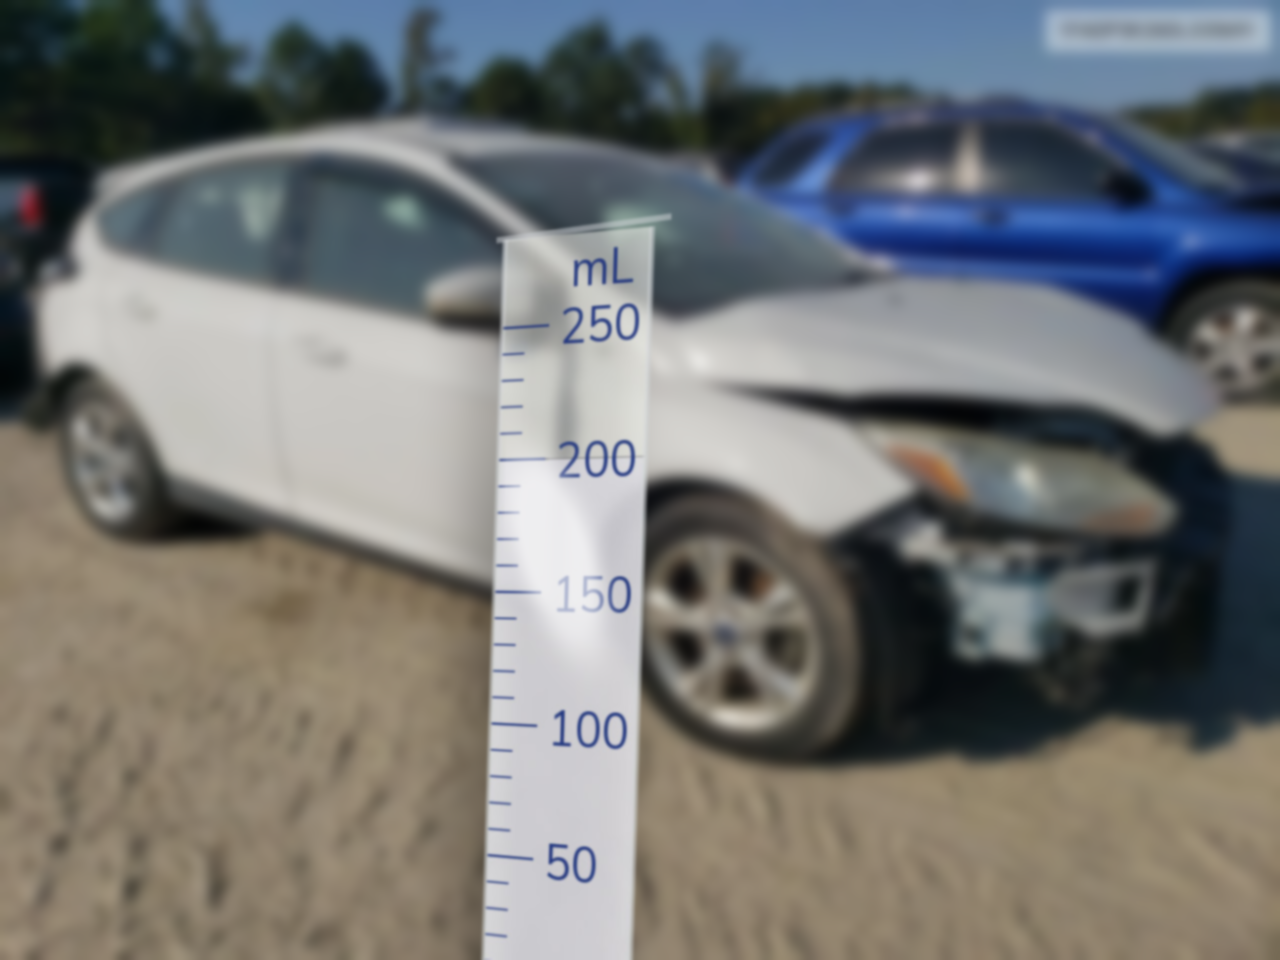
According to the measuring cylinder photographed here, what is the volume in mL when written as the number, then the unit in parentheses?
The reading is 200 (mL)
